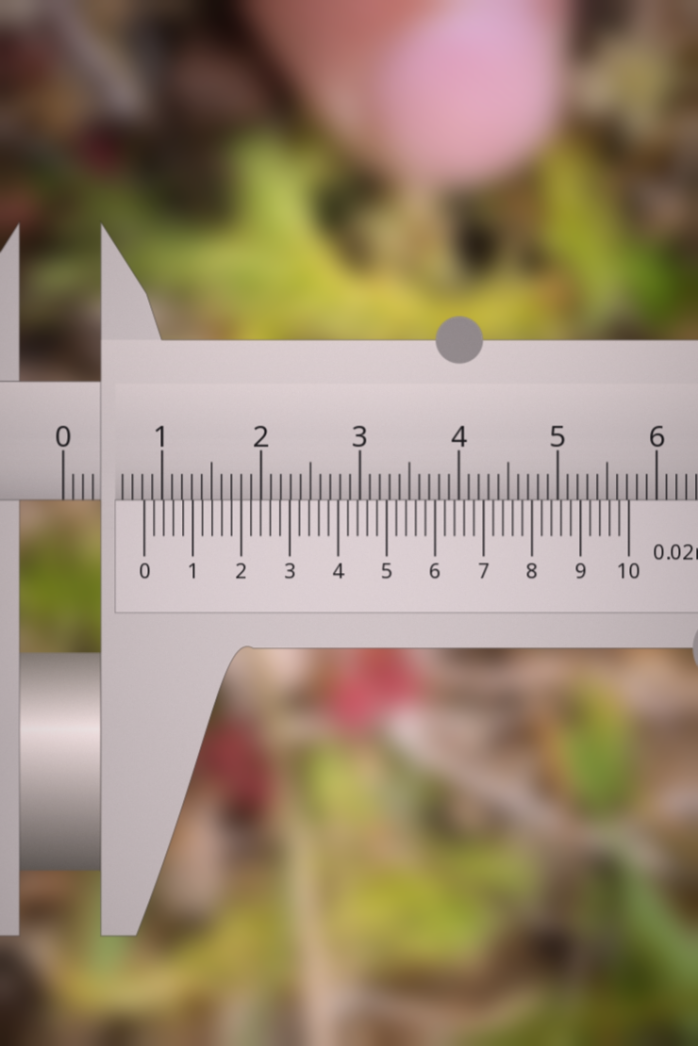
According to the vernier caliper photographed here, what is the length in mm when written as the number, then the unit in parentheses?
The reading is 8.2 (mm)
